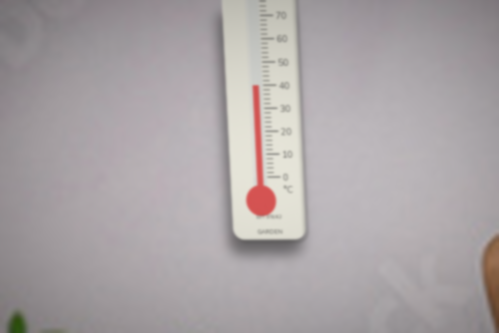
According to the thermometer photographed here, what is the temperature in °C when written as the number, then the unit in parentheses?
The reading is 40 (°C)
